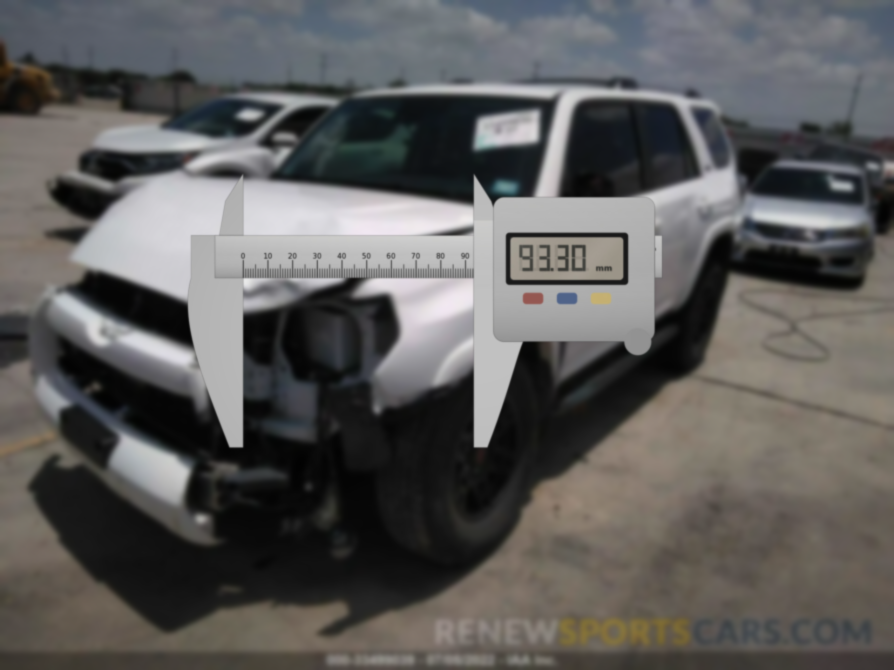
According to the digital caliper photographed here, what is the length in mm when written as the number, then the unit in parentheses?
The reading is 93.30 (mm)
